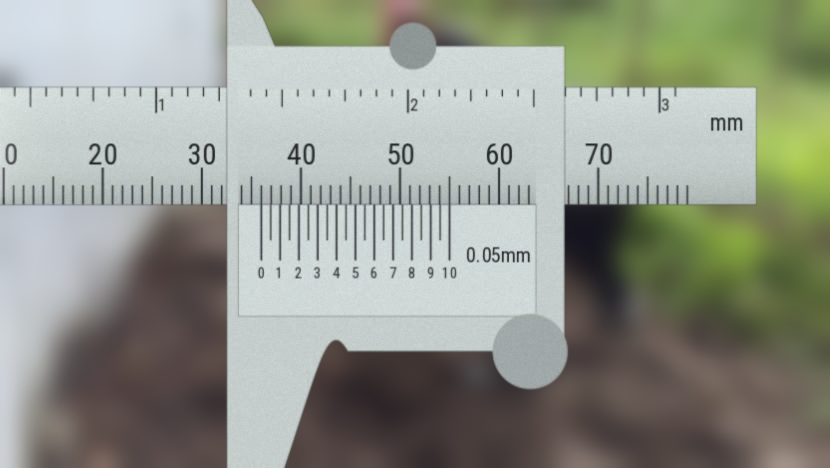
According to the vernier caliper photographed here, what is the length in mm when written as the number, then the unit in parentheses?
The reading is 36.0 (mm)
